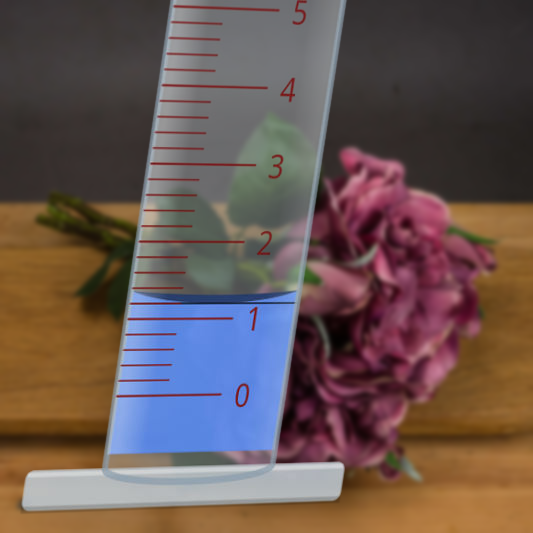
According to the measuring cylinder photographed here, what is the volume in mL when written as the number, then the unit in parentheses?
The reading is 1.2 (mL)
